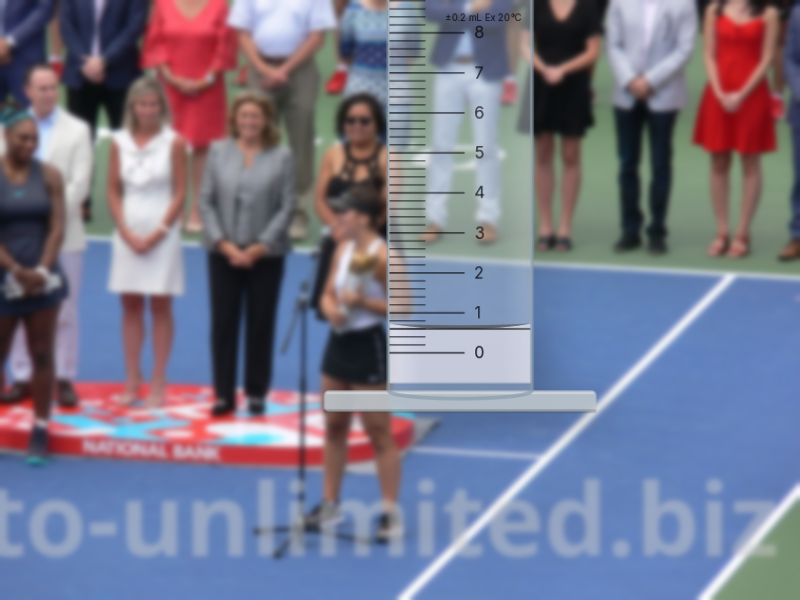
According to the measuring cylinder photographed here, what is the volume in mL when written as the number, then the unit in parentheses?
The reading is 0.6 (mL)
